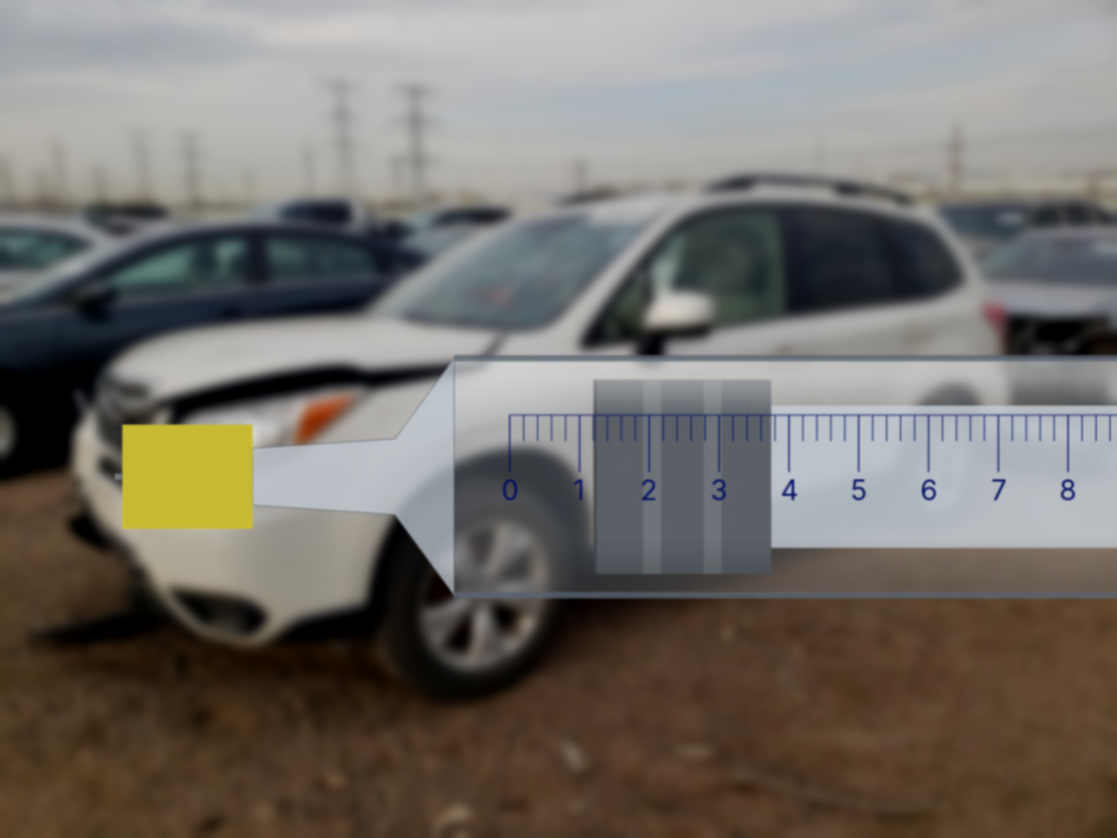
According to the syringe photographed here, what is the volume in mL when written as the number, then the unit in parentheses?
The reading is 1.2 (mL)
